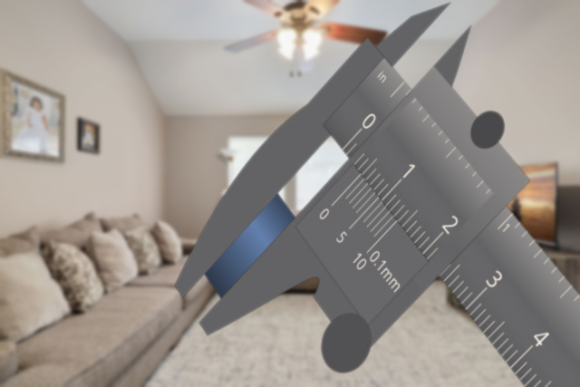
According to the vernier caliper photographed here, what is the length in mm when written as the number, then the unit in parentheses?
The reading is 4.8 (mm)
